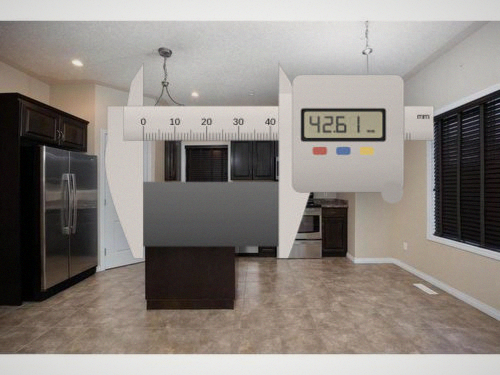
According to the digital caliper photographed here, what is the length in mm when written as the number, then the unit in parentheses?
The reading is 42.61 (mm)
